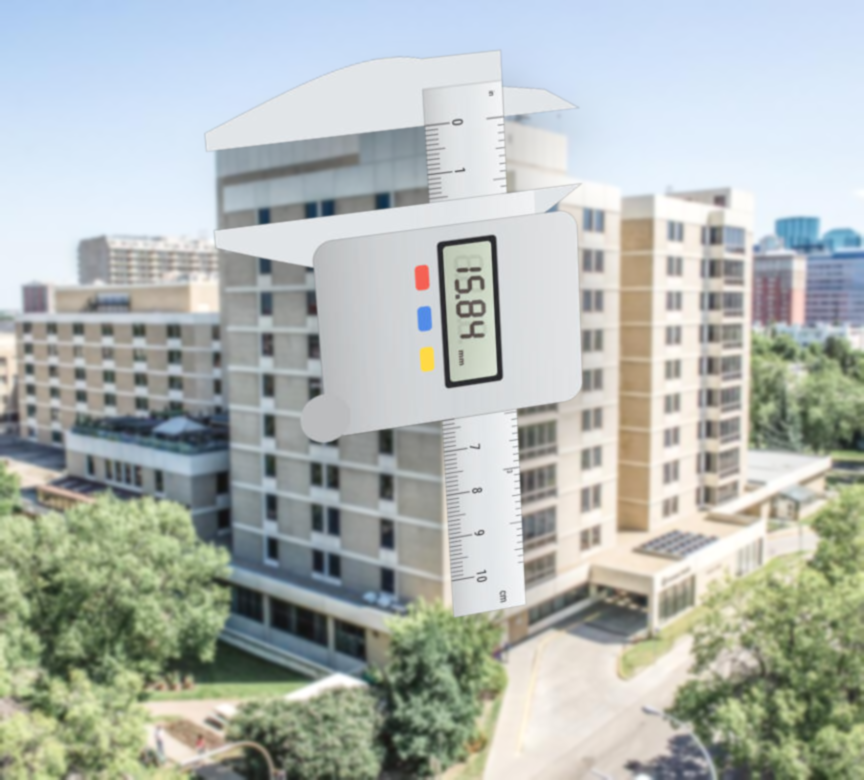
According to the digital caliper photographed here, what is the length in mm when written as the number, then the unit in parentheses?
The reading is 15.84 (mm)
